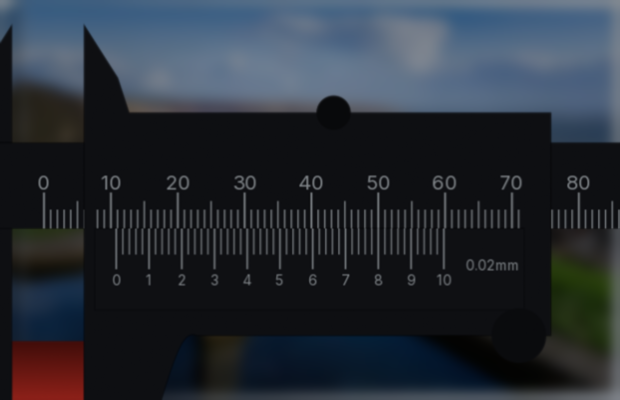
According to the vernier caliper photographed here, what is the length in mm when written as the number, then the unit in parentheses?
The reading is 10.8 (mm)
